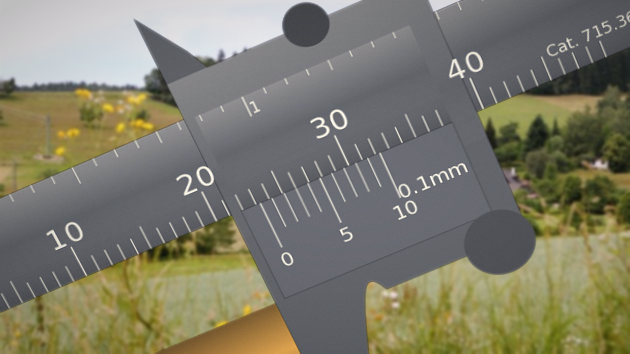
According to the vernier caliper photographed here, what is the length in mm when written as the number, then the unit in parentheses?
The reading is 23.3 (mm)
